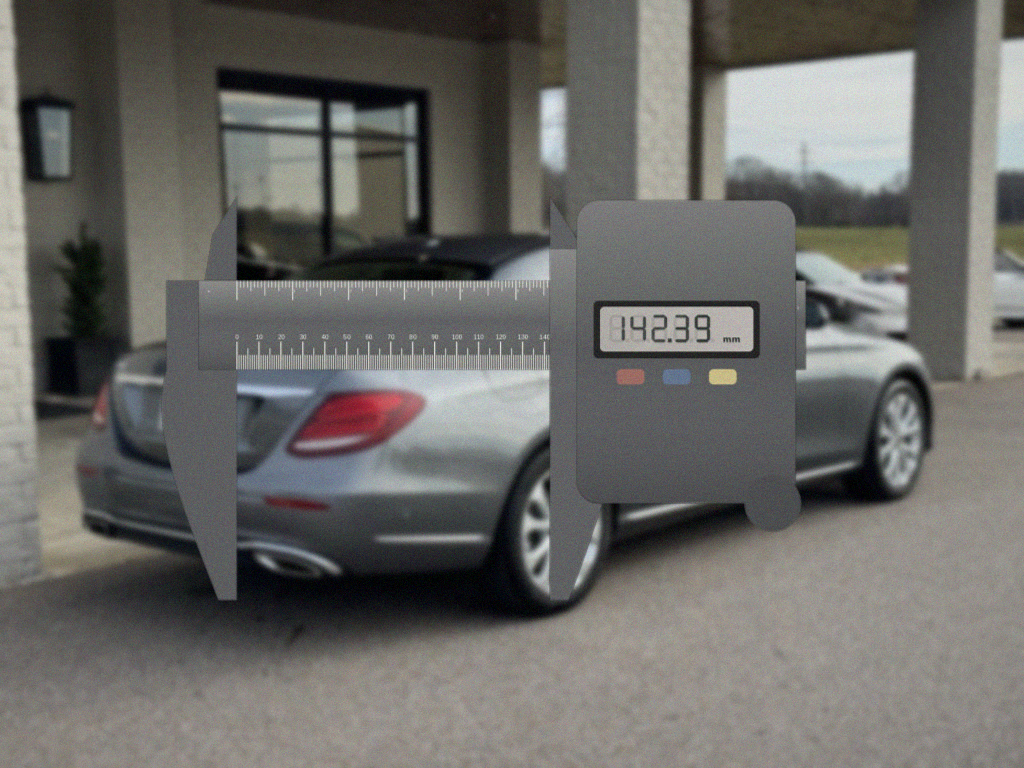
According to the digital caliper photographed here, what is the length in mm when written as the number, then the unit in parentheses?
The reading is 142.39 (mm)
